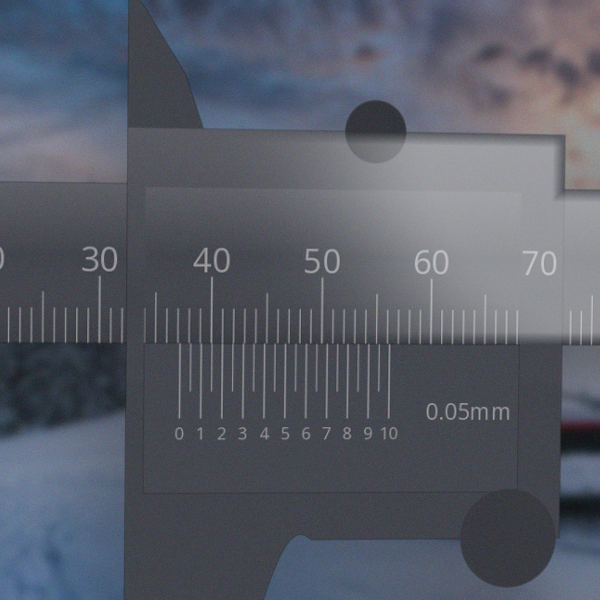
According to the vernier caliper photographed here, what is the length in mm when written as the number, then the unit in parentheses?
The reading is 37.2 (mm)
